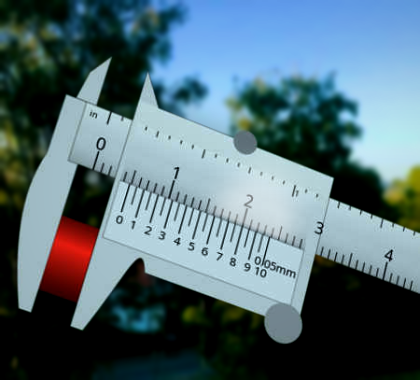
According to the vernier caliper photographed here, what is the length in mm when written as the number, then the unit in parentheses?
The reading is 4.8 (mm)
